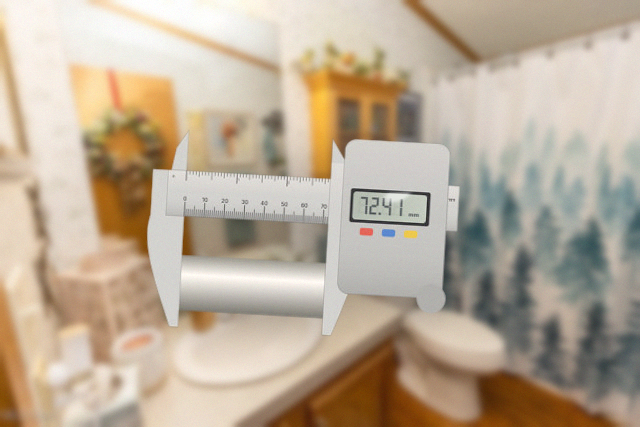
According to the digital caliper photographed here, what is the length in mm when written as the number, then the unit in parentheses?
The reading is 72.41 (mm)
